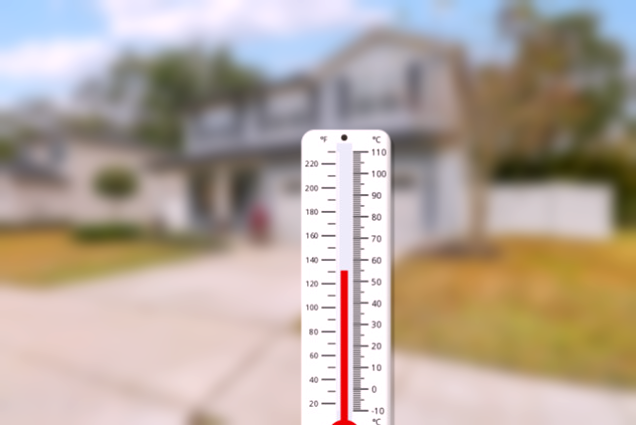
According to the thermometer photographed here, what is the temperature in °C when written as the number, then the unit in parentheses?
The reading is 55 (°C)
